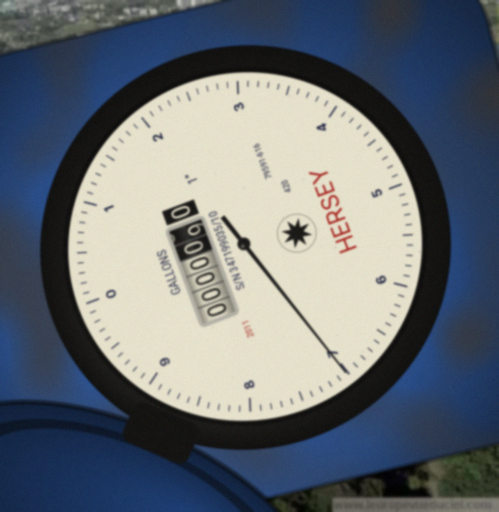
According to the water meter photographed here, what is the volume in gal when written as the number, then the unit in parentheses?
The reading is 87.0 (gal)
